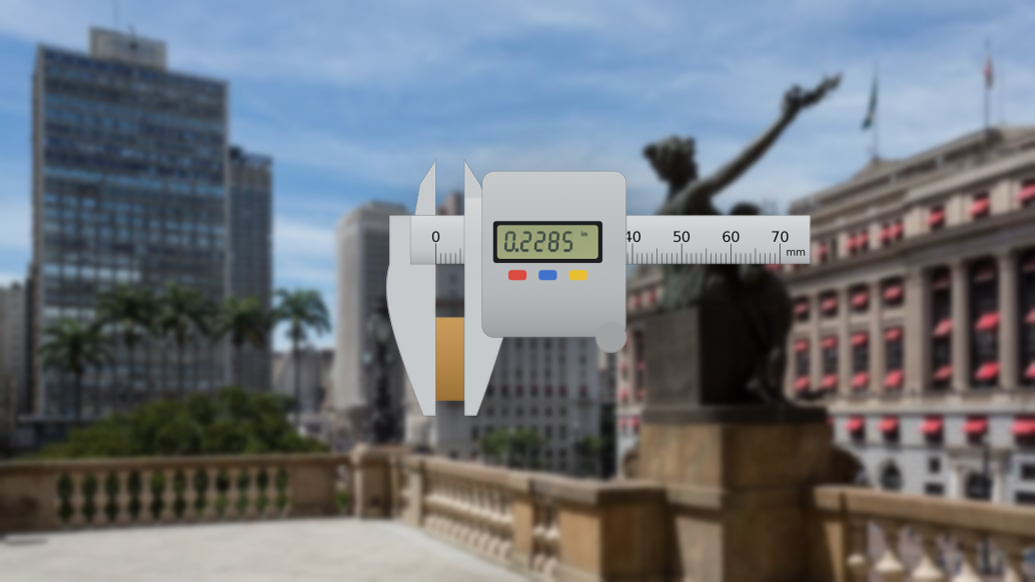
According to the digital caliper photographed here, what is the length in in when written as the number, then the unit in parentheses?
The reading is 0.2285 (in)
